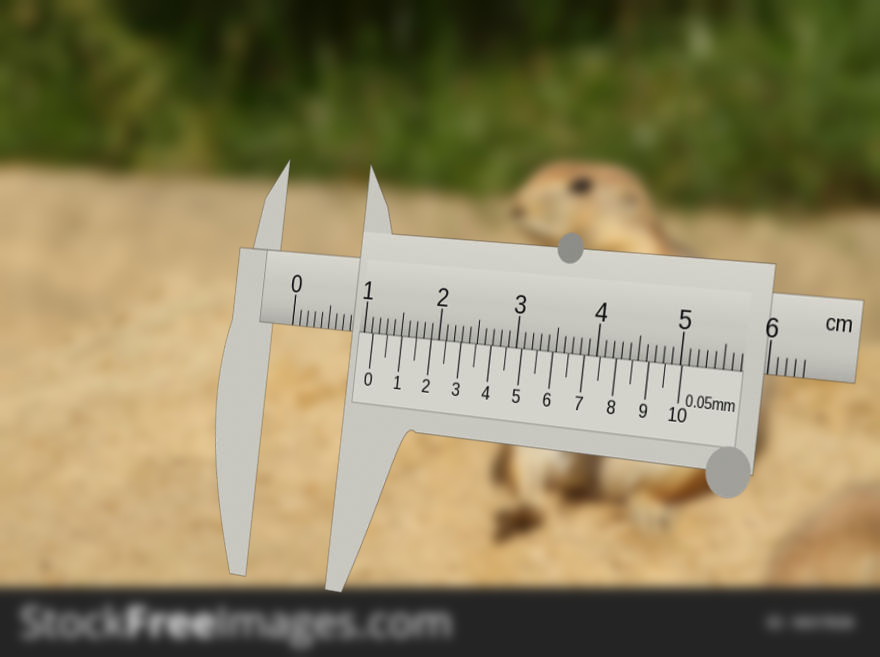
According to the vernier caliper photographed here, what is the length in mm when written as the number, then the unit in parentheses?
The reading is 11.2 (mm)
